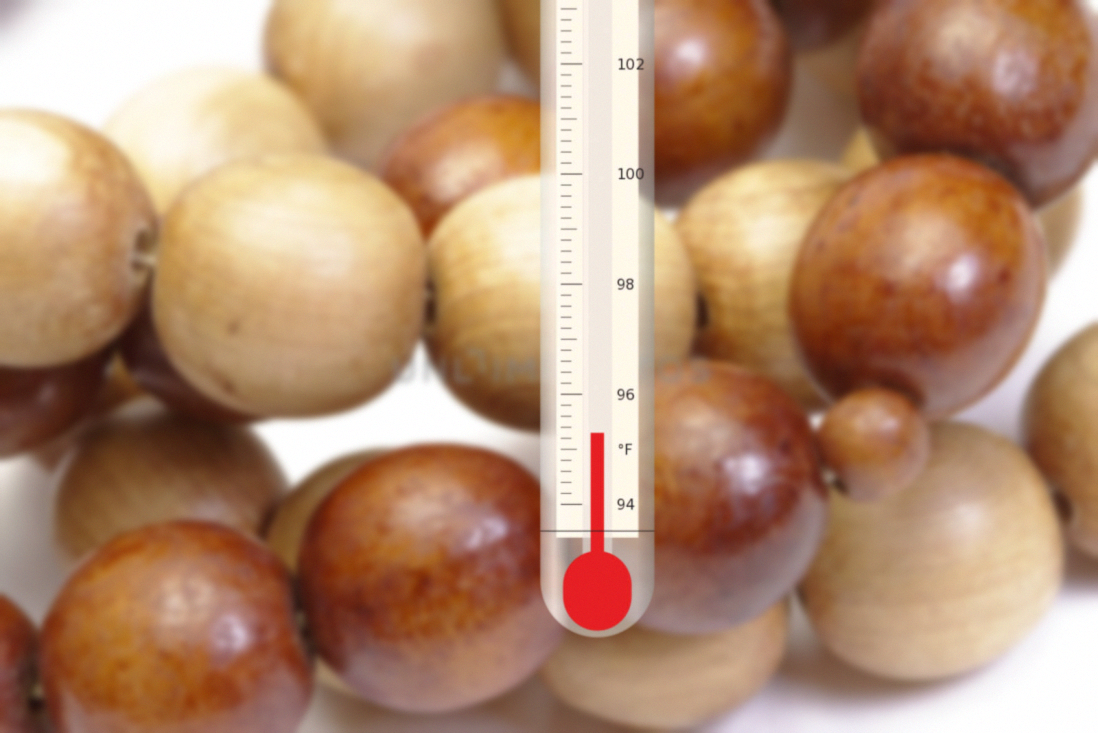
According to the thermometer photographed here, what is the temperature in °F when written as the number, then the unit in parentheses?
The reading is 95.3 (°F)
